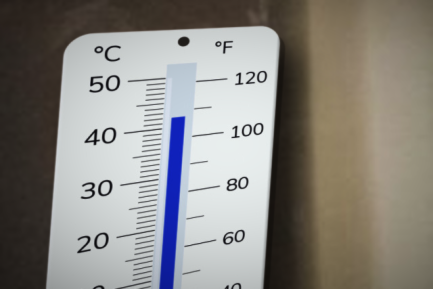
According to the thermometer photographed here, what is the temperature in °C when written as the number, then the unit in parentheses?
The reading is 42 (°C)
